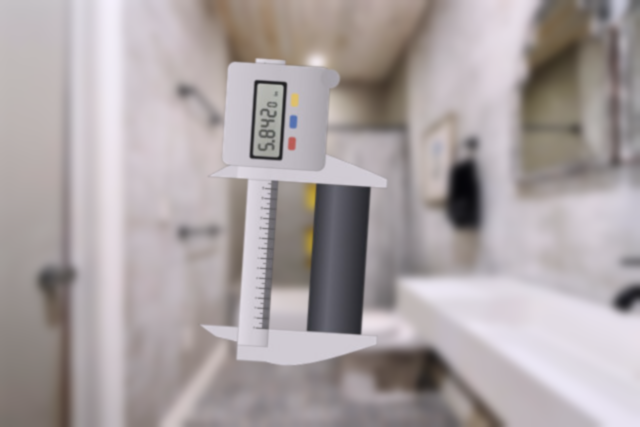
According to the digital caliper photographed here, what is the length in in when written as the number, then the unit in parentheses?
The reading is 5.8420 (in)
